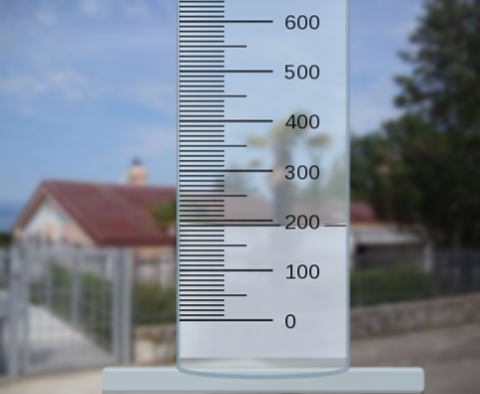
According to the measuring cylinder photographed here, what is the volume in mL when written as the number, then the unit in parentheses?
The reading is 190 (mL)
